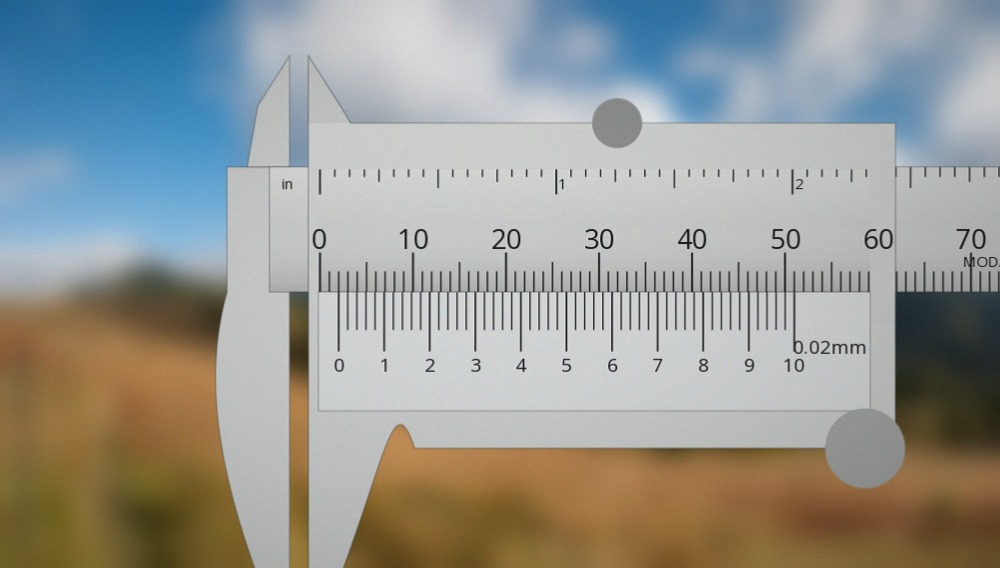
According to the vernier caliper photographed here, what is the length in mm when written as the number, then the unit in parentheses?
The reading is 2.0 (mm)
